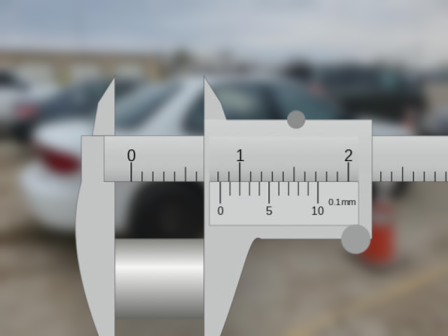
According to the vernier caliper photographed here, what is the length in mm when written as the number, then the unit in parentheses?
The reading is 8.2 (mm)
